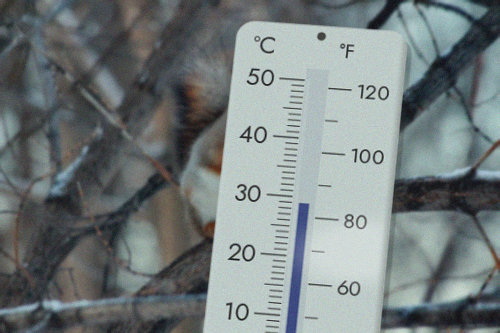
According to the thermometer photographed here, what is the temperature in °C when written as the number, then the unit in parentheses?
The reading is 29 (°C)
